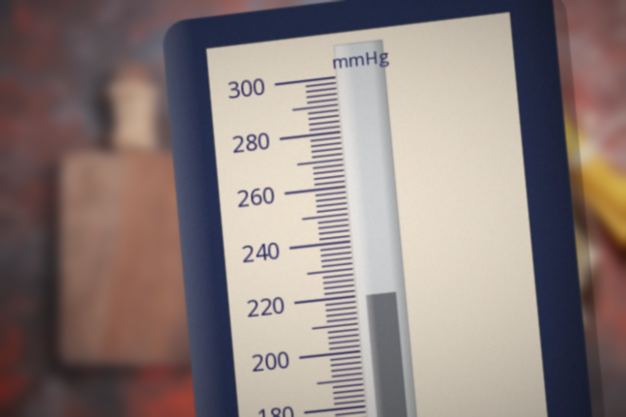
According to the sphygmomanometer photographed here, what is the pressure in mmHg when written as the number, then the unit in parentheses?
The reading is 220 (mmHg)
